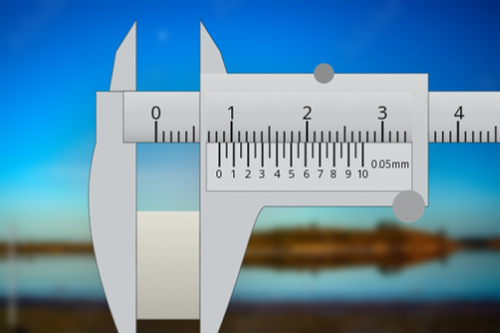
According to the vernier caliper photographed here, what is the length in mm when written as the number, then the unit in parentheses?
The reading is 8.4 (mm)
